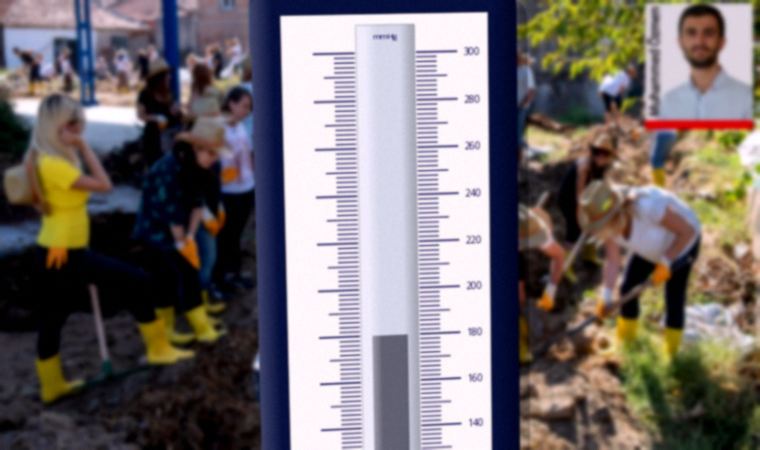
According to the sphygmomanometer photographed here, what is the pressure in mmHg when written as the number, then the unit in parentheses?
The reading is 180 (mmHg)
